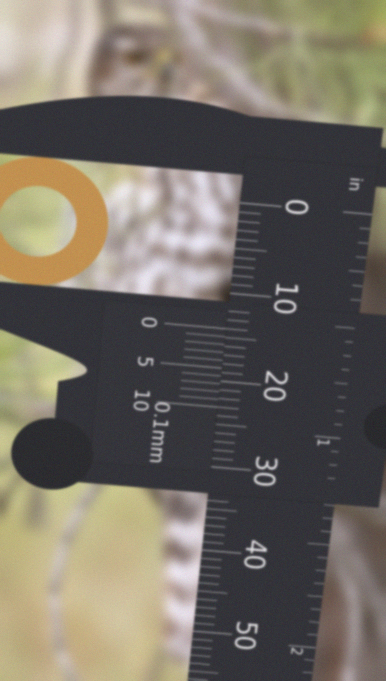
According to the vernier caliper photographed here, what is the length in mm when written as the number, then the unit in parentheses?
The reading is 14.0 (mm)
